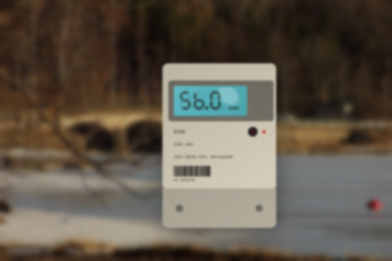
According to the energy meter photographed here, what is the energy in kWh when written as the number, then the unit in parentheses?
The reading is 56.0 (kWh)
